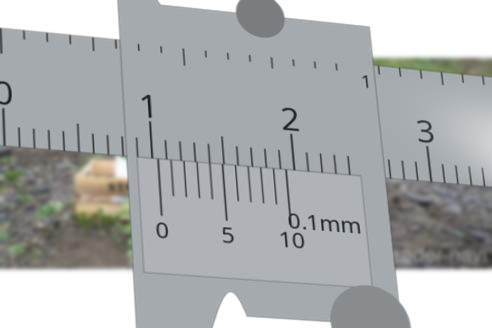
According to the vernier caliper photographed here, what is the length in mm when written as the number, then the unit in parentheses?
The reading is 10.4 (mm)
